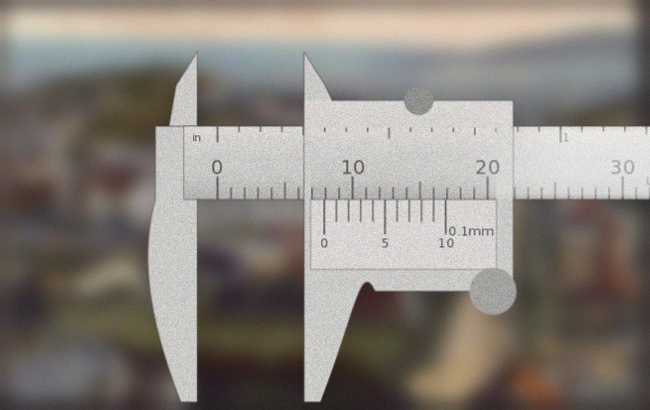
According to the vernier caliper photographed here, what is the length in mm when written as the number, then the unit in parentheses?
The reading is 7.9 (mm)
